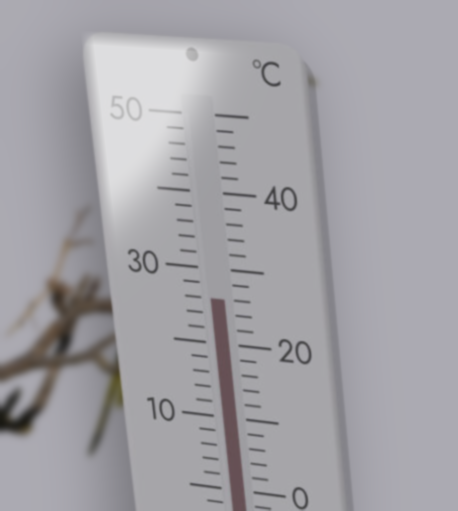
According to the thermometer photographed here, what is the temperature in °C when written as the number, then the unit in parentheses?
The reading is 26 (°C)
